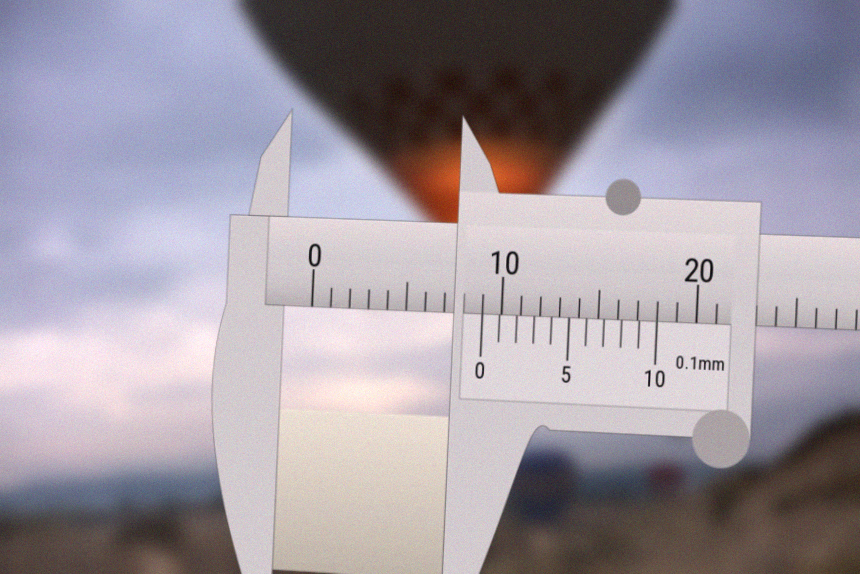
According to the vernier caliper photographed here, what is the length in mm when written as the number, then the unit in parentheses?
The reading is 9.0 (mm)
